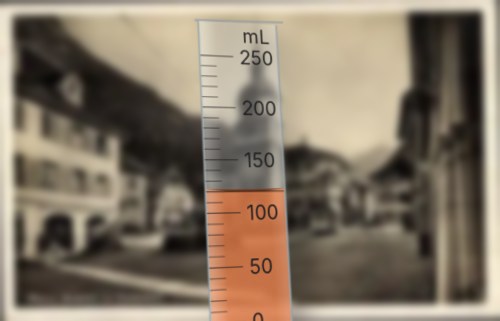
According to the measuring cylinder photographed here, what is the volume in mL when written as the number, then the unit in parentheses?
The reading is 120 (mL)
